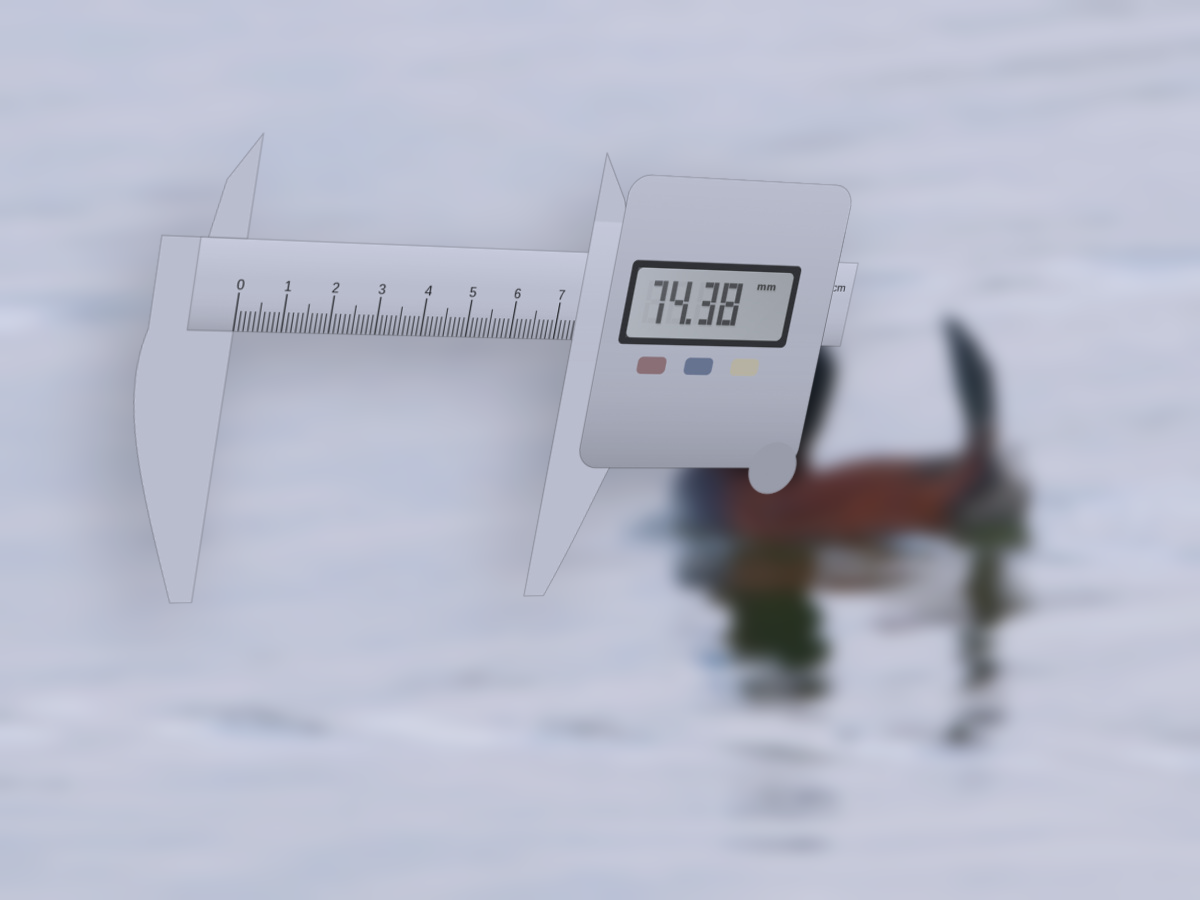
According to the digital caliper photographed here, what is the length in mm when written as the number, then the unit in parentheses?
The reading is 74.38 (mm)
